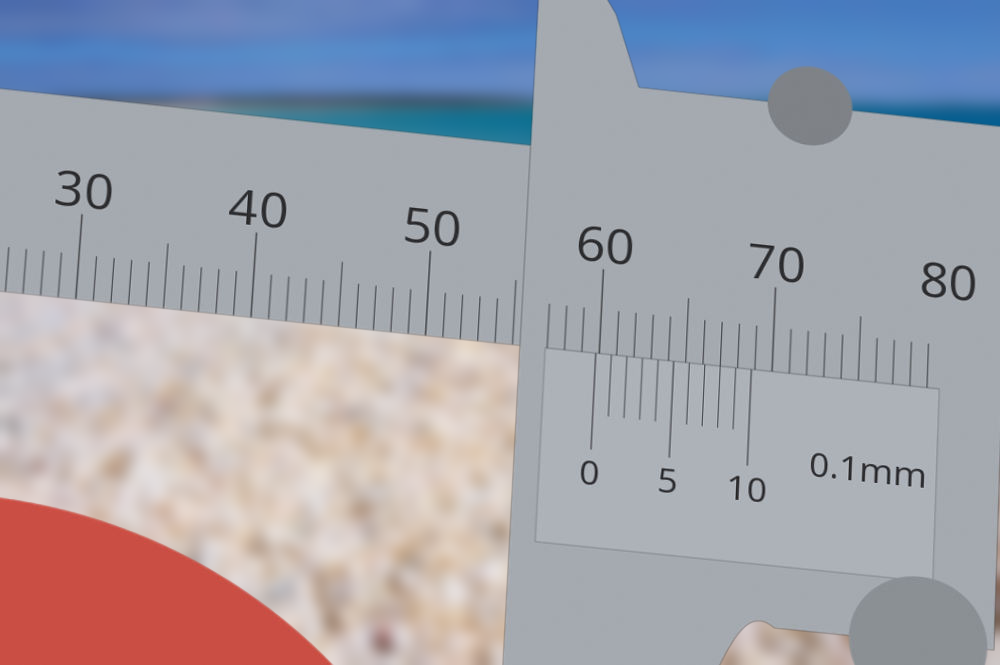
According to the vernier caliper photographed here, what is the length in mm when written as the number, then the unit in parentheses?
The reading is 59.8 (mm)
